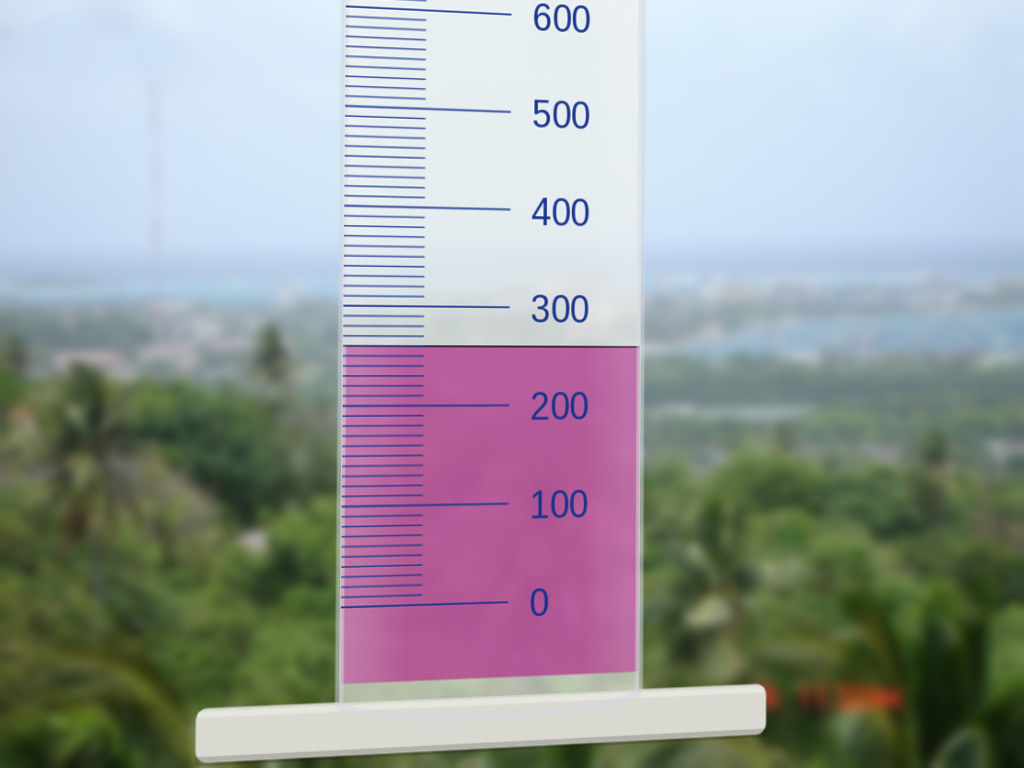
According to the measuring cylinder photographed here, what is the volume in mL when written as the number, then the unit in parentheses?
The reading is 260 (mL)
